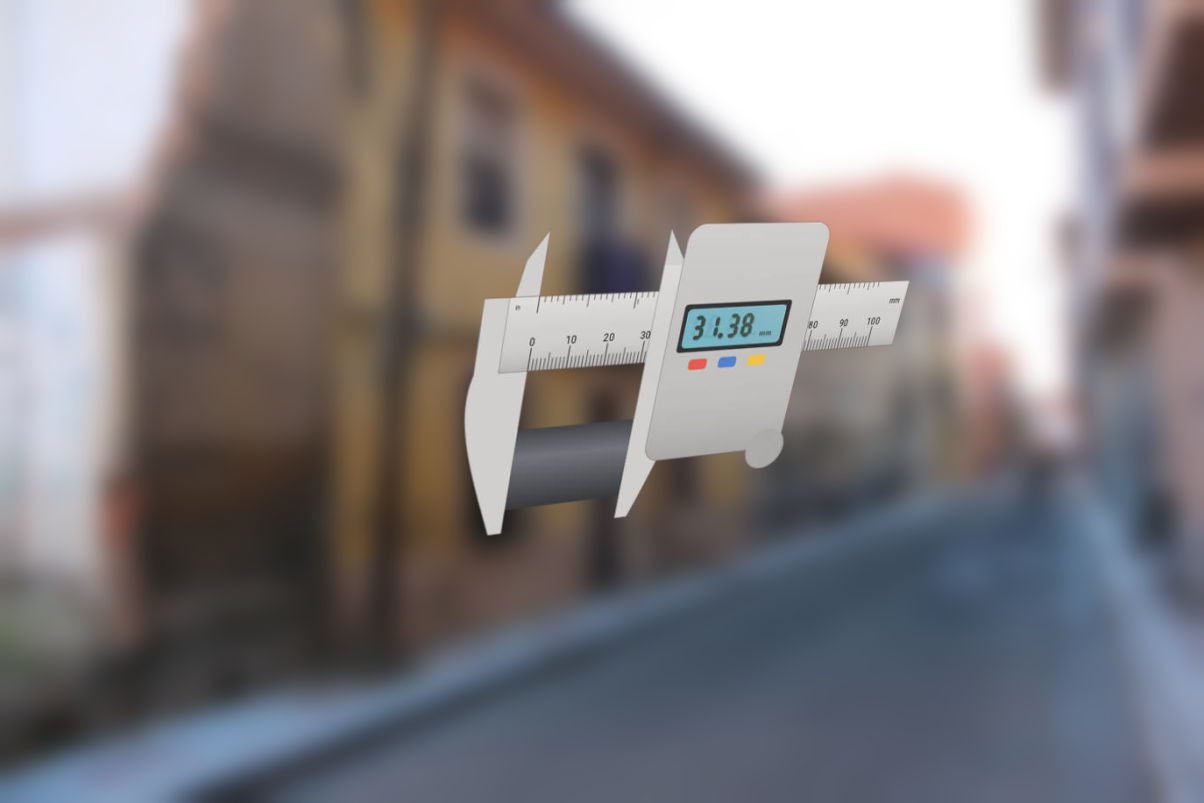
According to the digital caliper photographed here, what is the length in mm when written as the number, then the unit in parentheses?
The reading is 31.38 (mm)
